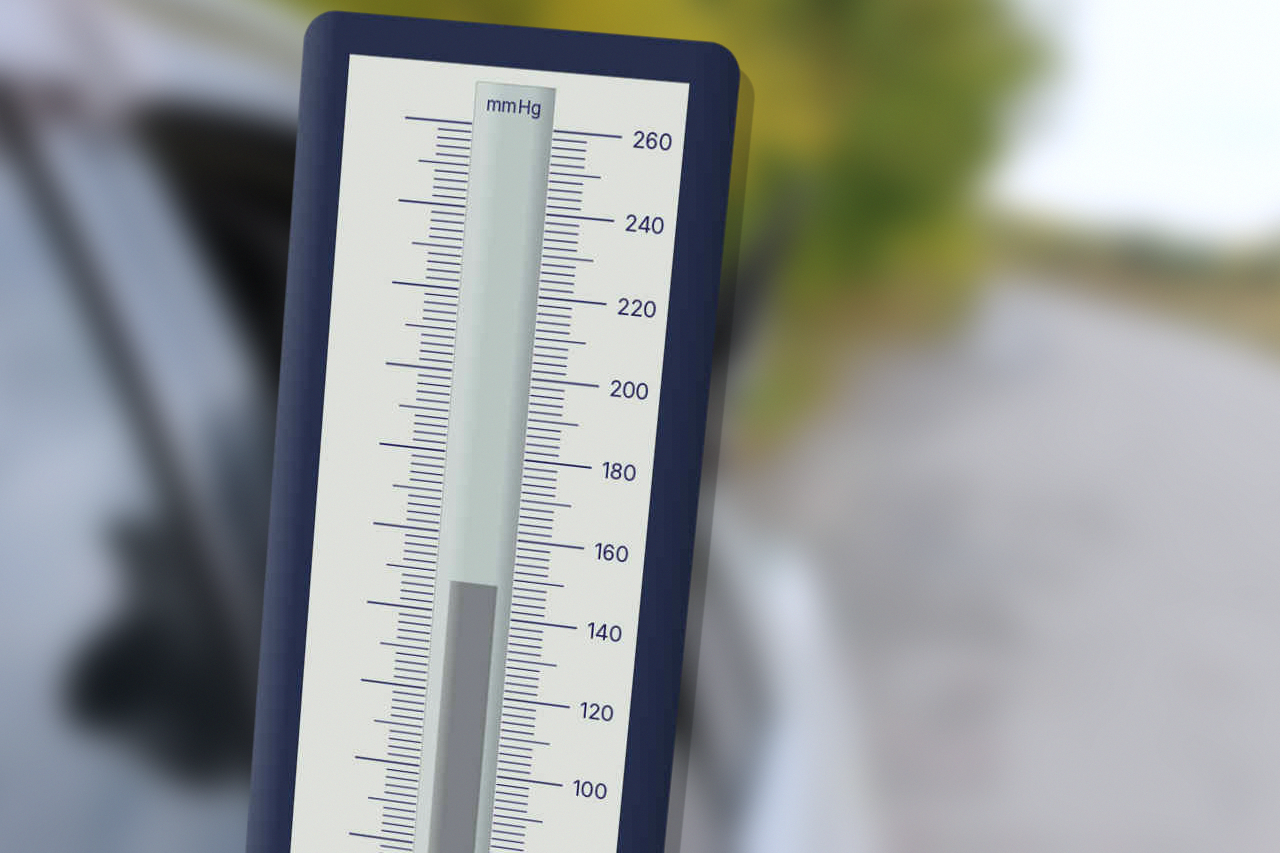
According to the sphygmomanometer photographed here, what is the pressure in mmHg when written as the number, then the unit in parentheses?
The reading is 148 (mmHg)
